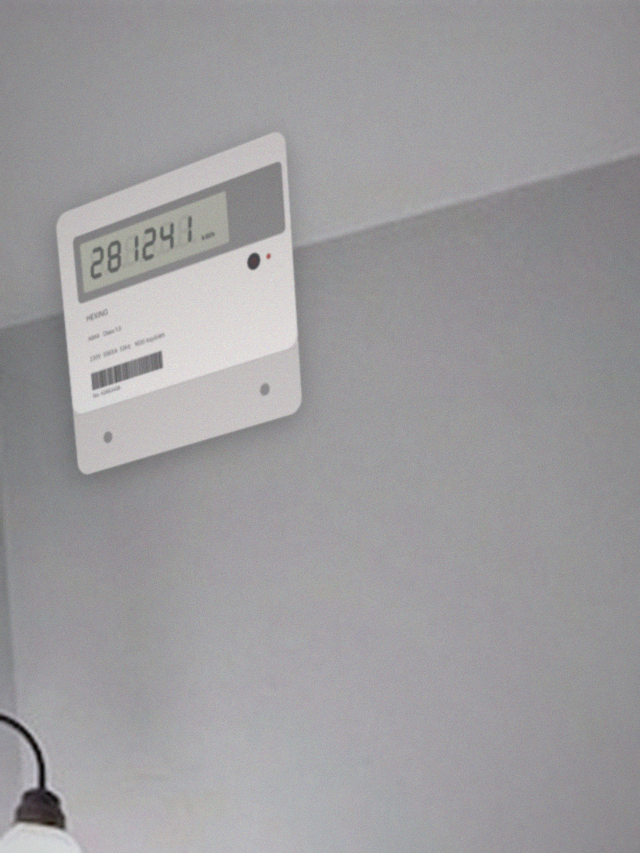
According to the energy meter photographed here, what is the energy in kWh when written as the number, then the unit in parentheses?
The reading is 281241 (kWh)
